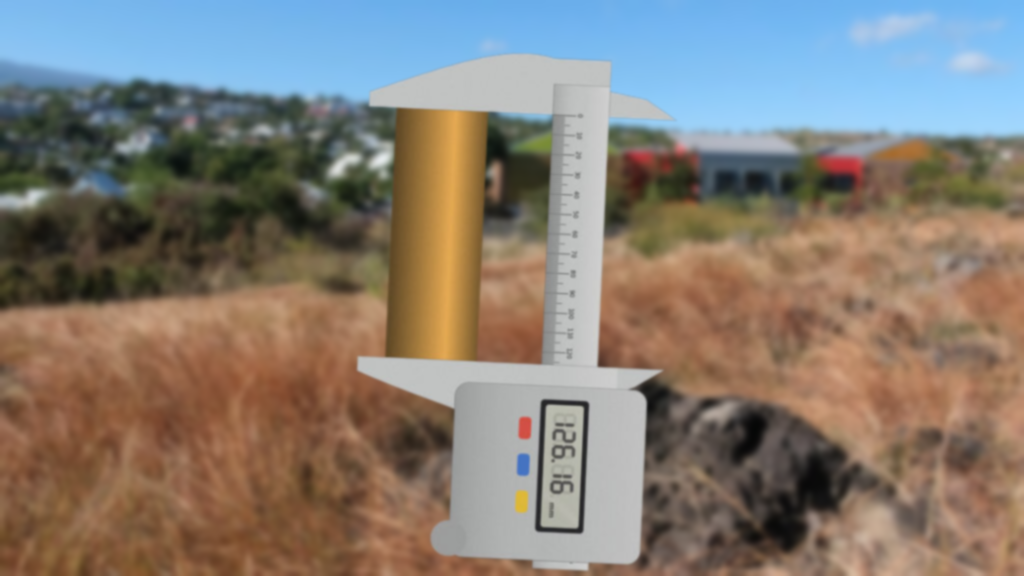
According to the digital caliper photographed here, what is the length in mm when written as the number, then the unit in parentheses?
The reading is 126.16 (mm)
